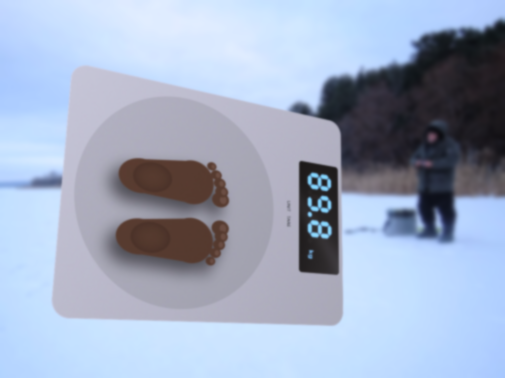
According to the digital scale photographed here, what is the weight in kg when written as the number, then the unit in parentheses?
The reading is 89.8 (kg)
